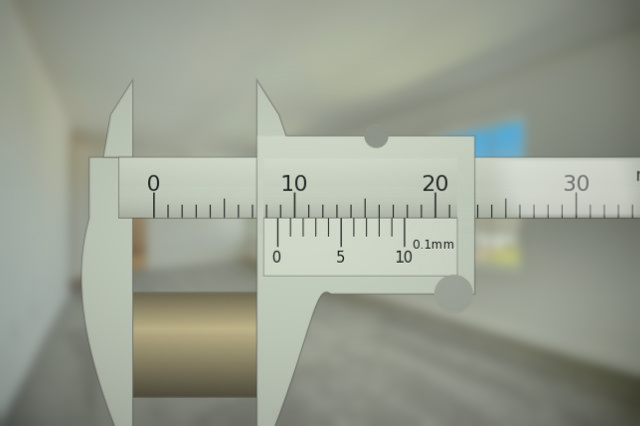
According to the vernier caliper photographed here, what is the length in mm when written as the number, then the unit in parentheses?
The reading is 8.8 (mm)
